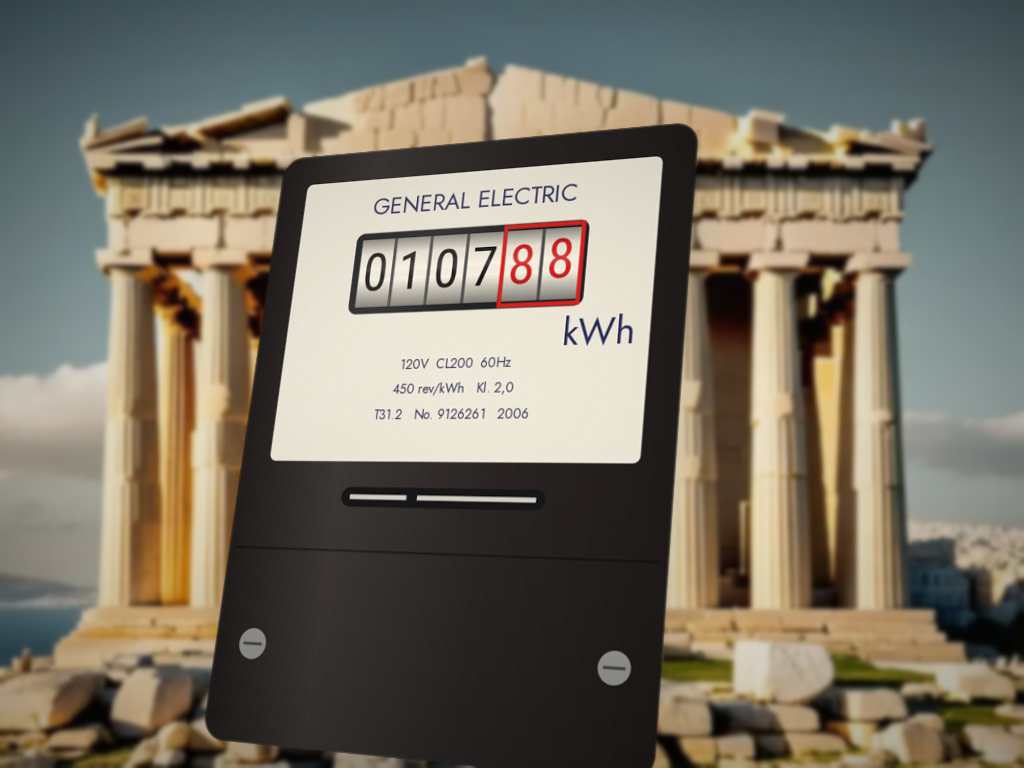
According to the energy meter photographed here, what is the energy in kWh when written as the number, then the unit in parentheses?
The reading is 107.88 (kWh)
